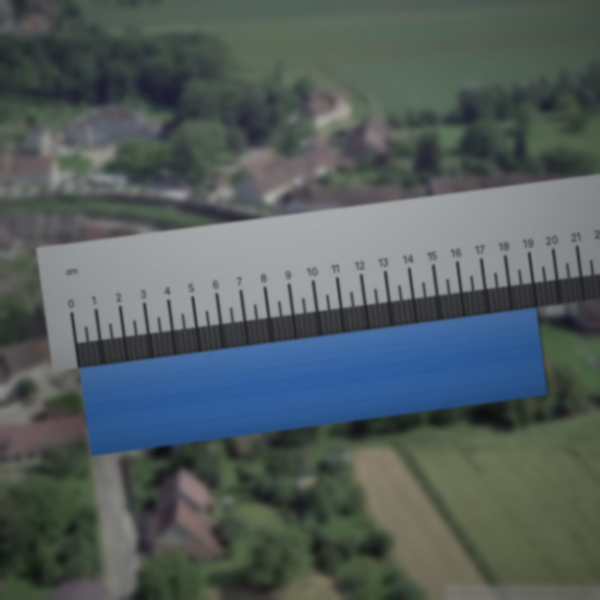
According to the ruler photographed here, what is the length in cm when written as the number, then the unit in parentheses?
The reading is 19 (cm)
